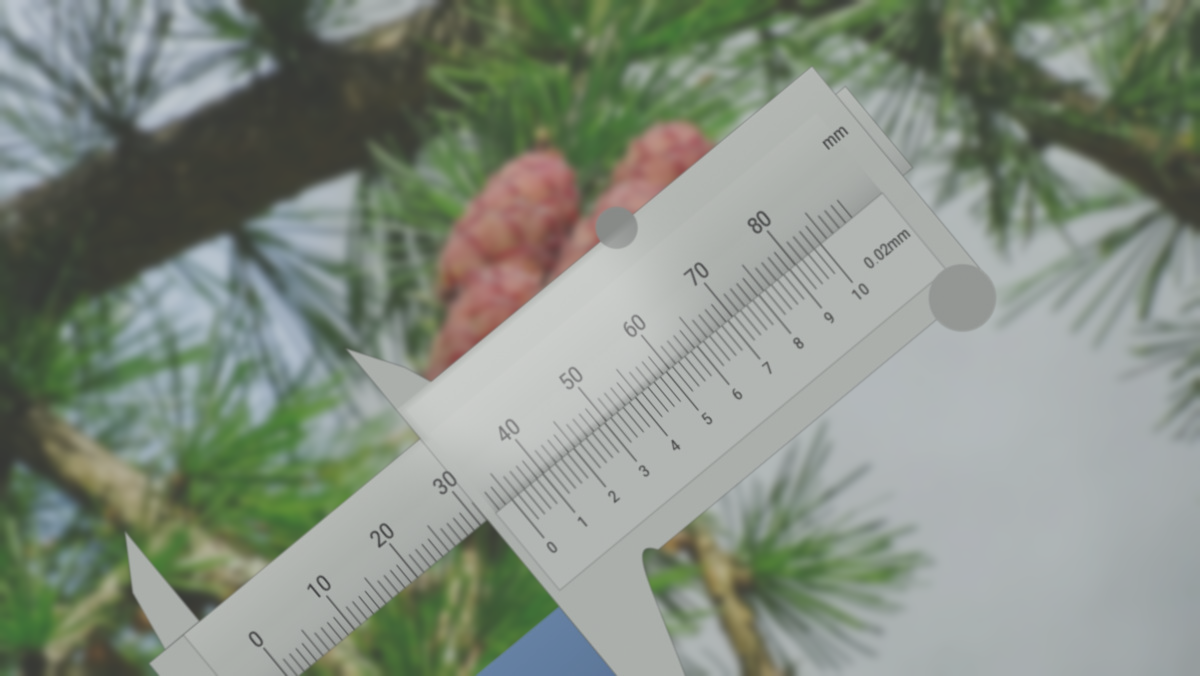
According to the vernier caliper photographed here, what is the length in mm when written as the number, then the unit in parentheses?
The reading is 35.0 (mm)
